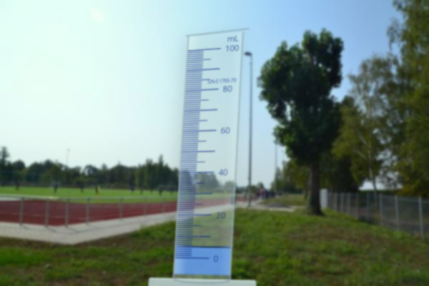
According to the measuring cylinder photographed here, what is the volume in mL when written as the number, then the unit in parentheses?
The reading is 5 (mL)
